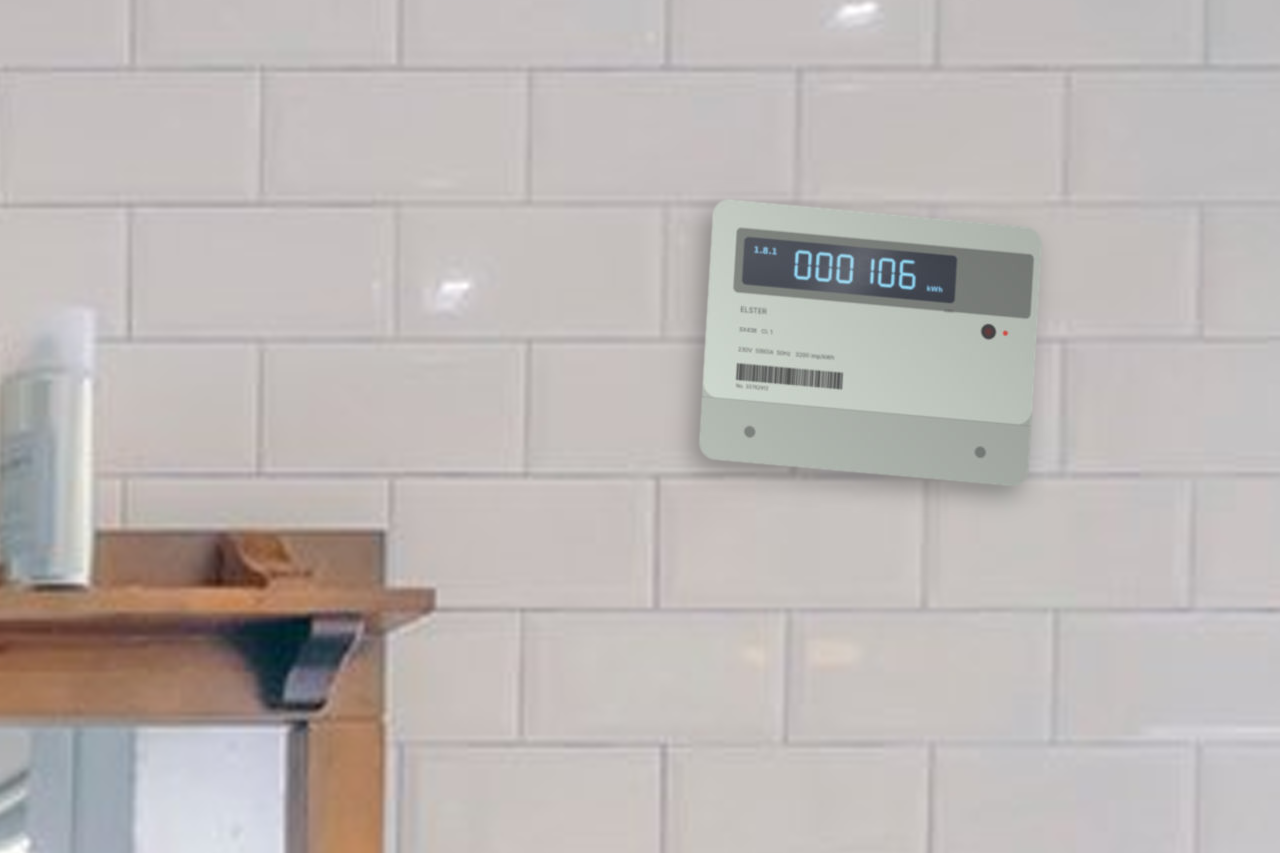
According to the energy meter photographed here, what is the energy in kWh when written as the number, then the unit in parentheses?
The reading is 106 (kWh)
